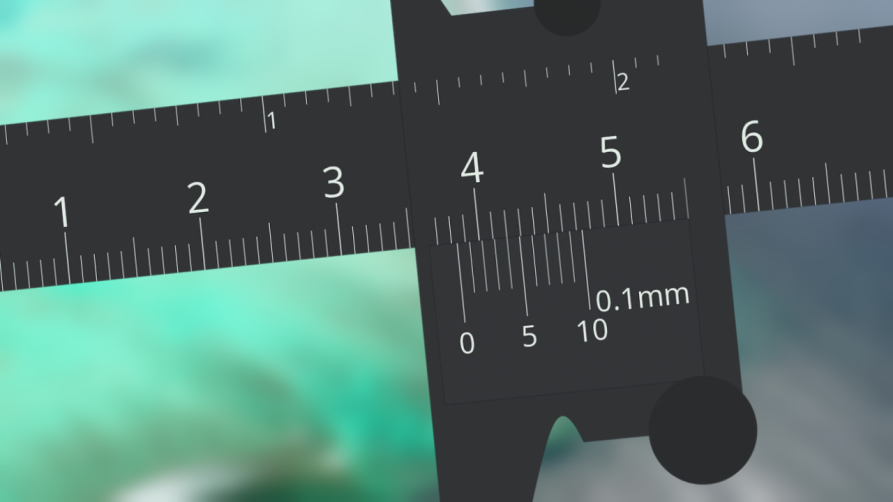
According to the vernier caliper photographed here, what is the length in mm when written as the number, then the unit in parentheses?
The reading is 38.4 (mm)
